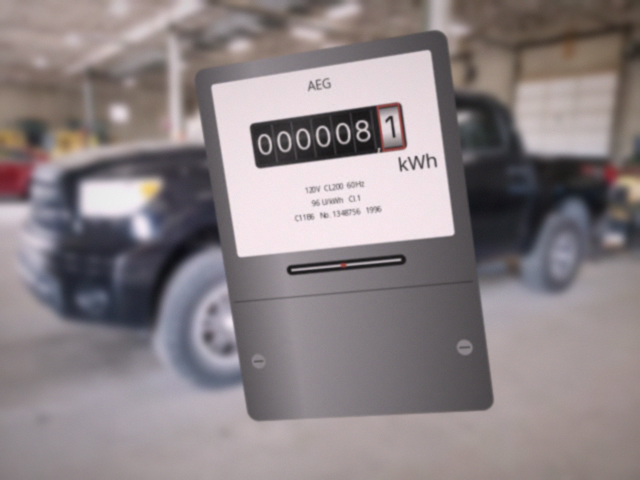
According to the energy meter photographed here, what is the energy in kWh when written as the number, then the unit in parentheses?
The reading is 8.1 (kWh)
